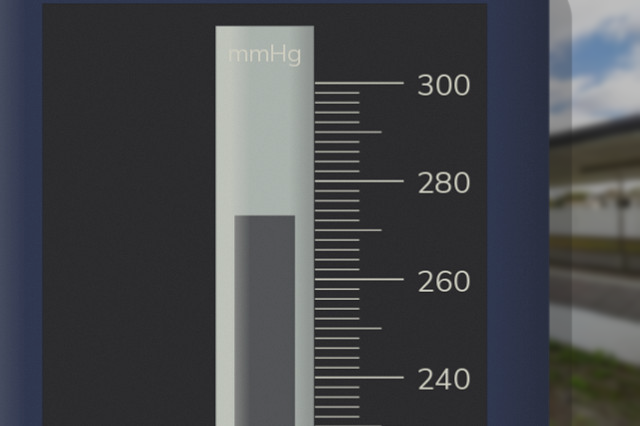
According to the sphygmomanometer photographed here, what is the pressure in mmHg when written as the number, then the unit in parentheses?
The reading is 273 (mmHg)
